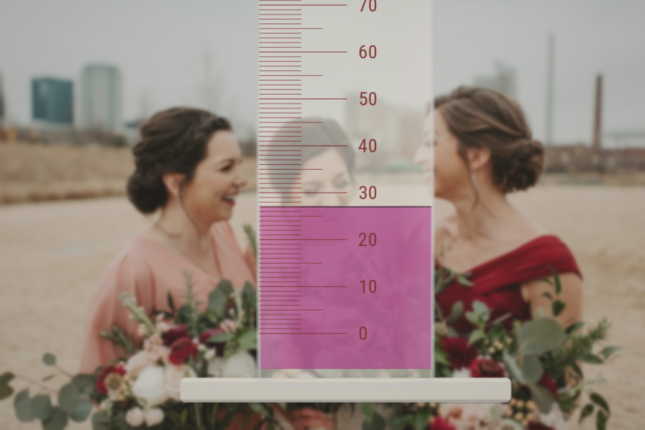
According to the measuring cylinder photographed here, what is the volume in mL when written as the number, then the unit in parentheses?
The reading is 27 (mL)
